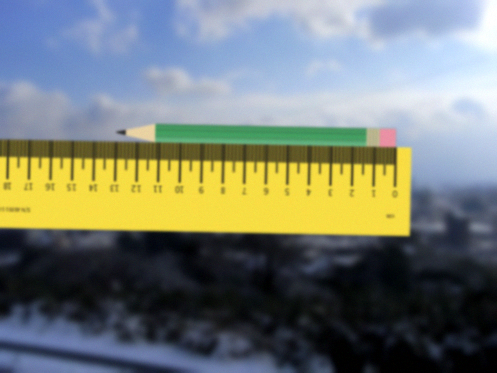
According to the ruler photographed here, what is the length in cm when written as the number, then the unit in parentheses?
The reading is 13 (cm)
